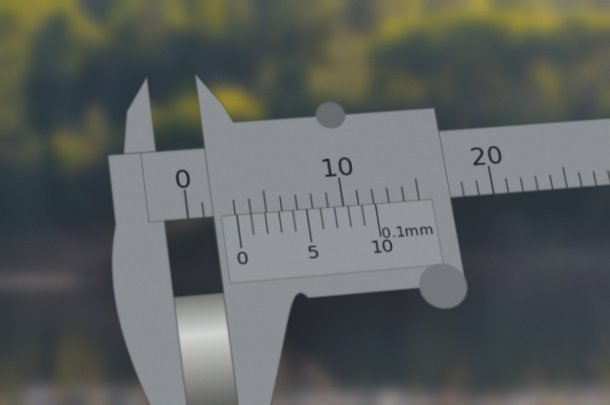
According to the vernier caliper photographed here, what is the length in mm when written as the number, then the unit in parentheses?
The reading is 3.1 (mm)
